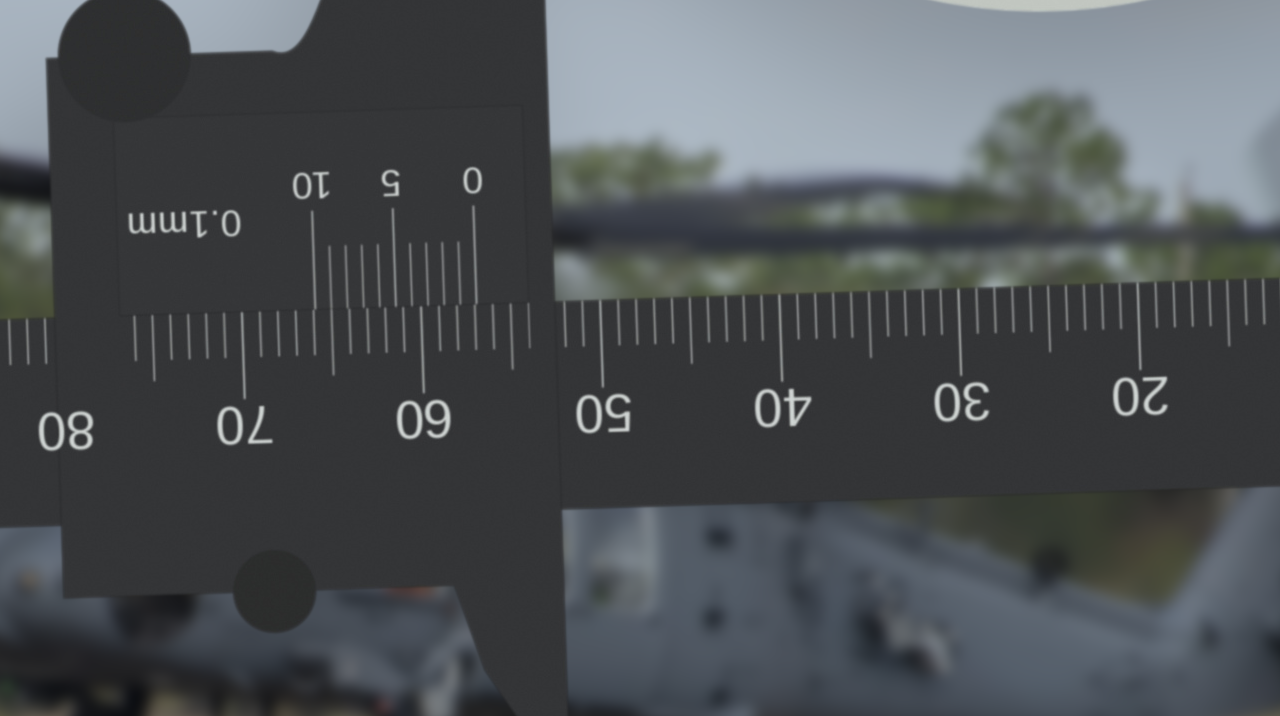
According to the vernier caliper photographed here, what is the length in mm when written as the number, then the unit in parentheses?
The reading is 56.9 (mm)
